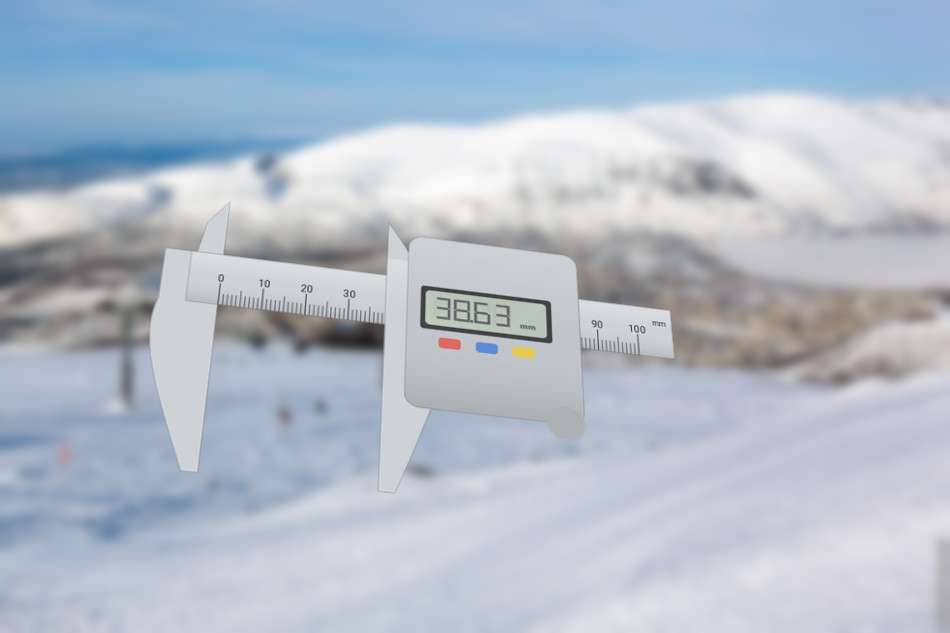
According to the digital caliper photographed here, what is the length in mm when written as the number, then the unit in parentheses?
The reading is 38.63 (mm)
